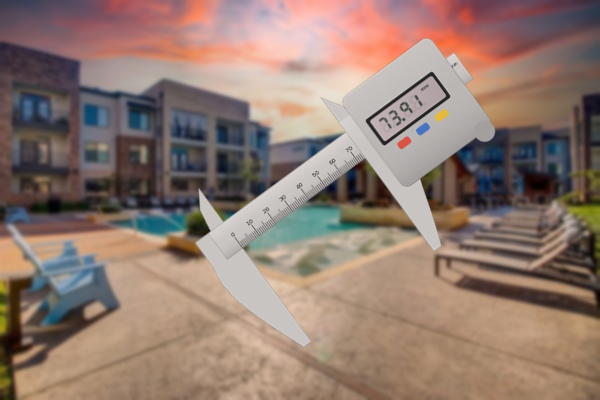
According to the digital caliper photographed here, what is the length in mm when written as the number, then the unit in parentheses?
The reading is 73.91 (mm)
